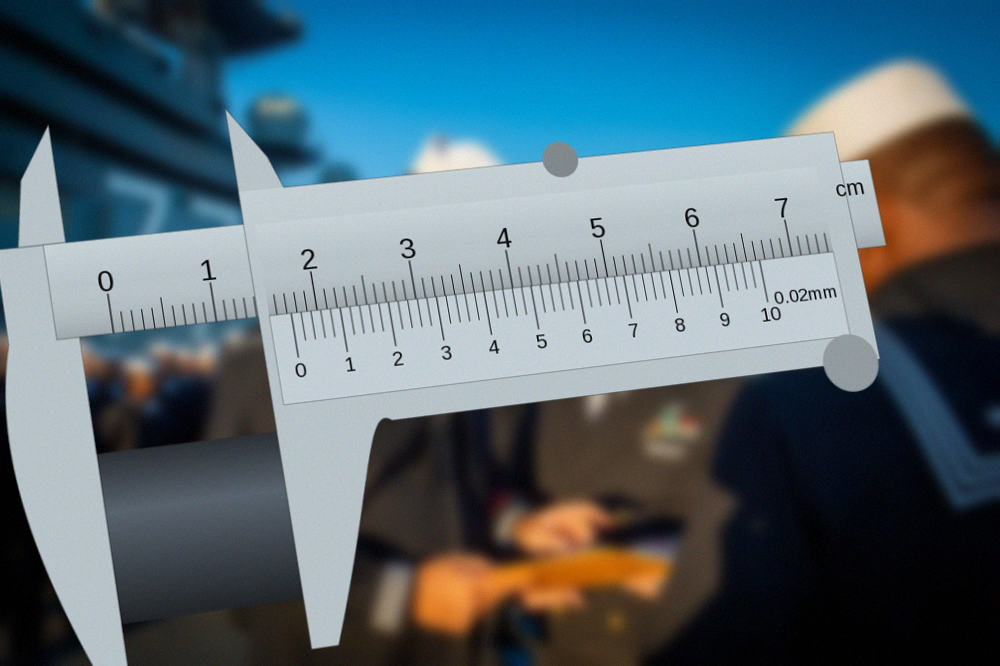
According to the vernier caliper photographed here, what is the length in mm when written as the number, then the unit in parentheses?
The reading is 17.4 (mm)
